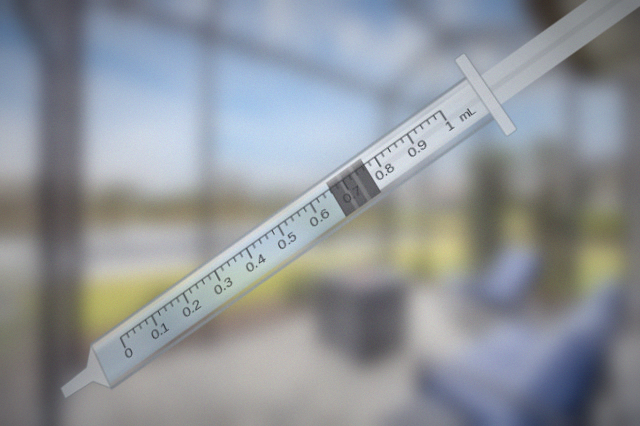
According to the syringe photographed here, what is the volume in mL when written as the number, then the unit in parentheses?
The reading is 0.66 (mL)
